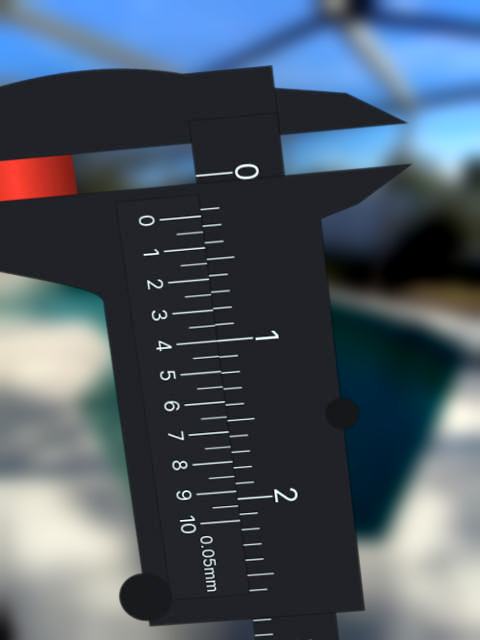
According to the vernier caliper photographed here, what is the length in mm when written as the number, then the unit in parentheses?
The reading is 2.4 (mm)
